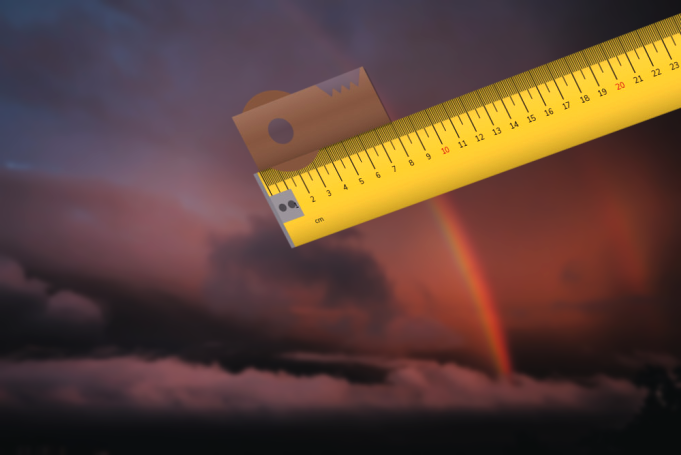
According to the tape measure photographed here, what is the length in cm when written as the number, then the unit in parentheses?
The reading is 8 (cm)
